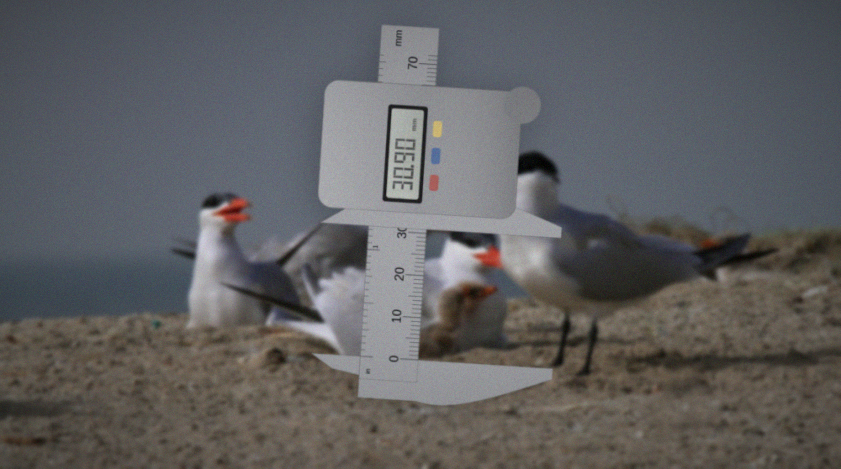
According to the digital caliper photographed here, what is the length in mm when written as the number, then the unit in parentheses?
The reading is 30.90 (mm)
